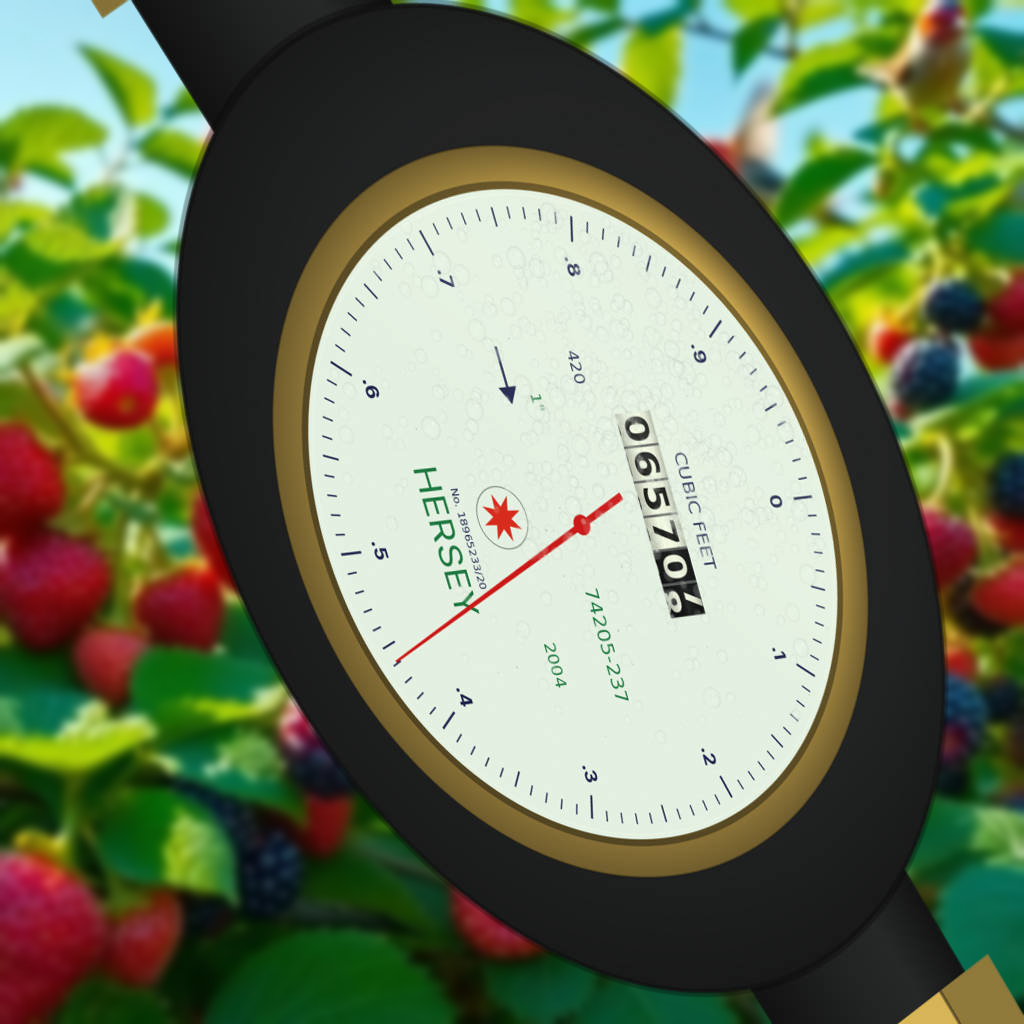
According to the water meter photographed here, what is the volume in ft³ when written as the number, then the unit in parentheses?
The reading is 65707.44 (ft³)
